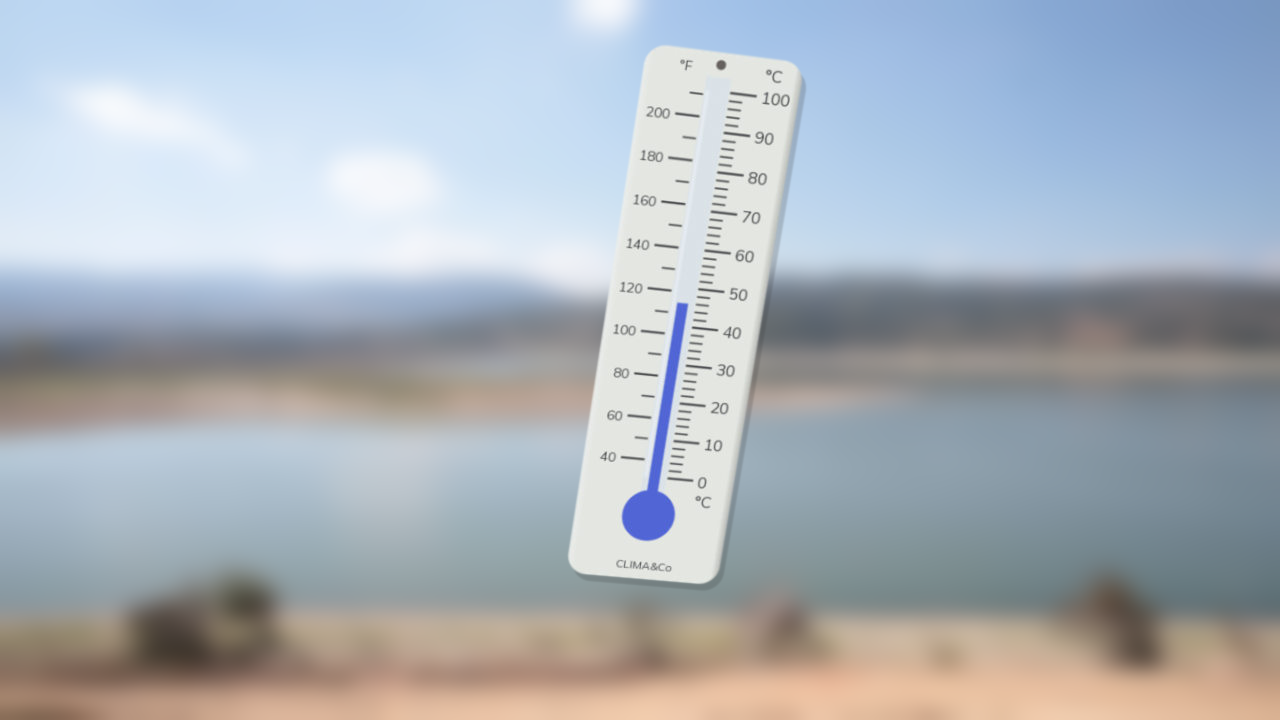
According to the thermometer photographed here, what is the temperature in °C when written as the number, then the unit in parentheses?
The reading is 46 (°C)
